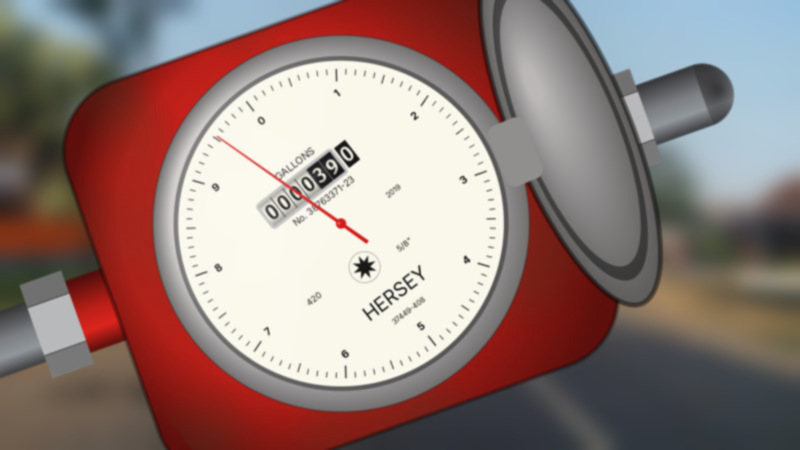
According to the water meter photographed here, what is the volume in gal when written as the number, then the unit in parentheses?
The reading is 389.5 (gal)
